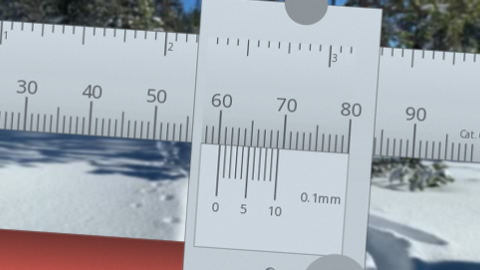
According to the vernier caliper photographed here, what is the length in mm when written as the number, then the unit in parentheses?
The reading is 60.2 (mm)
